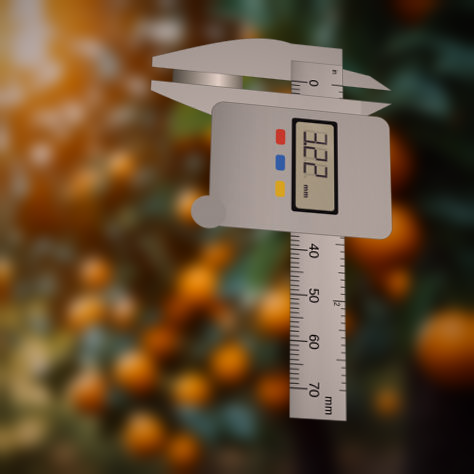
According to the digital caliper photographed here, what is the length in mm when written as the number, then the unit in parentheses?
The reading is 3.22 (mm)
